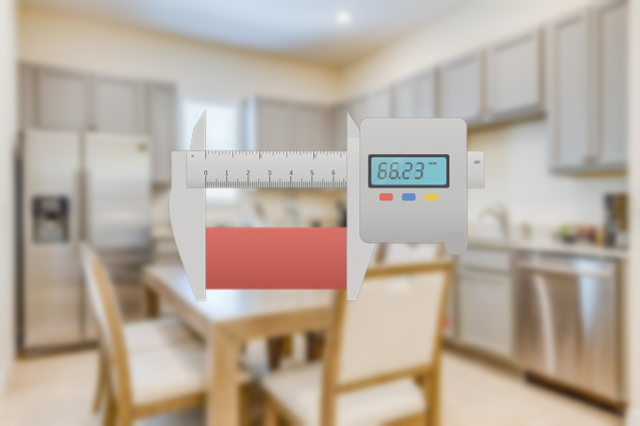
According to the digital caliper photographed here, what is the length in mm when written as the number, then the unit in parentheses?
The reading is 66.23 (mm)
